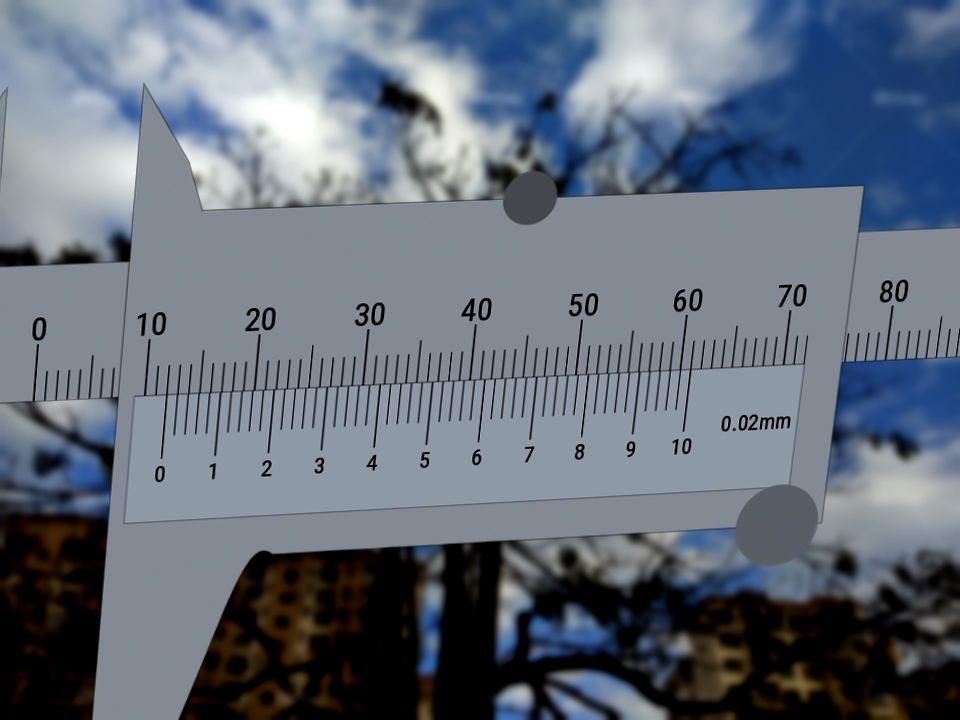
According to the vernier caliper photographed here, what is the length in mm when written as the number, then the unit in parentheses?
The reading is 12.0 (mm)
